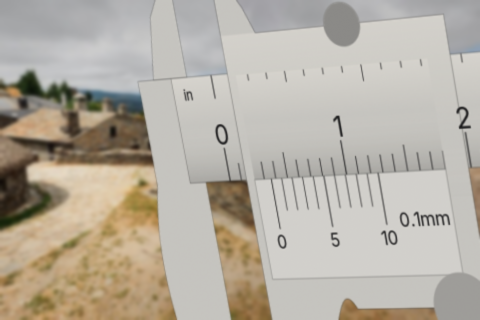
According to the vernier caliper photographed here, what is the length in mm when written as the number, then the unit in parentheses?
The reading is 3.6 (mm)
